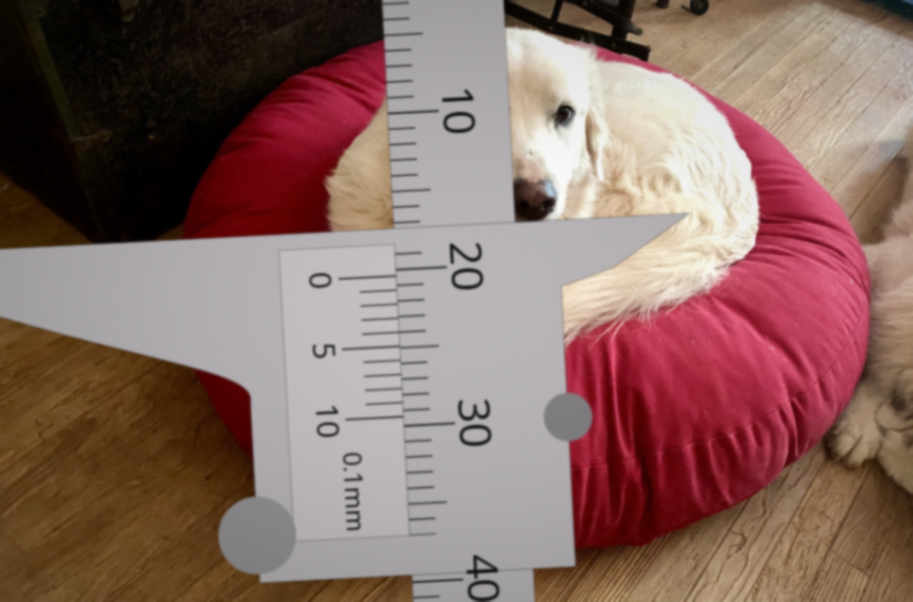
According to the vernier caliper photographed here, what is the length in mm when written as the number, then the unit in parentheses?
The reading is 20.4 (mm)
